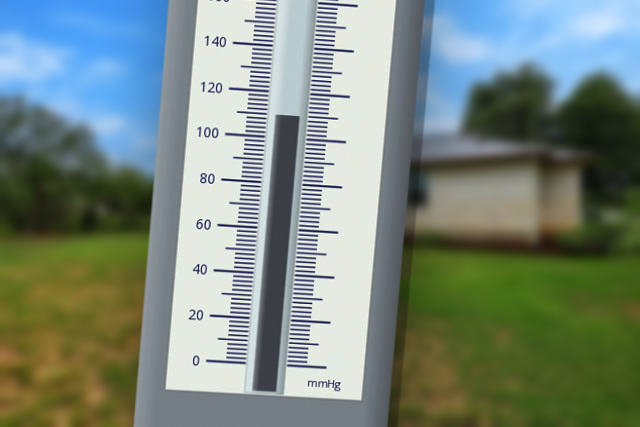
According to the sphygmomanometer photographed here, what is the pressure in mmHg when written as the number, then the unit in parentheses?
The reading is 110 (mmHg)
